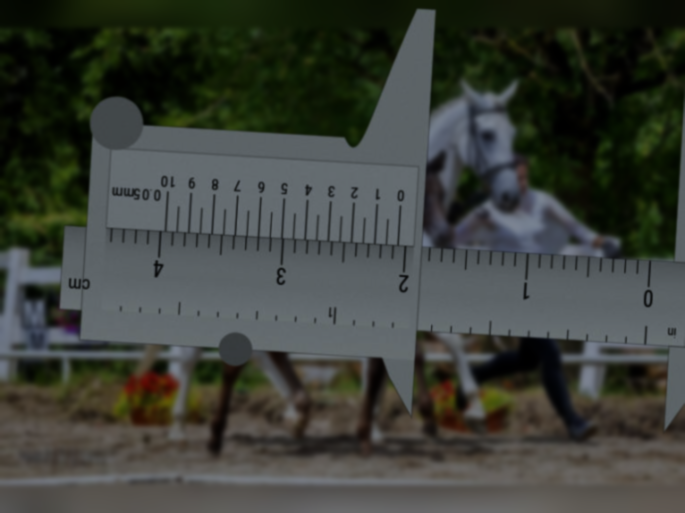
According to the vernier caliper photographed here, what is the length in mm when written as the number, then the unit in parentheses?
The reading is 20.6 (mm)
